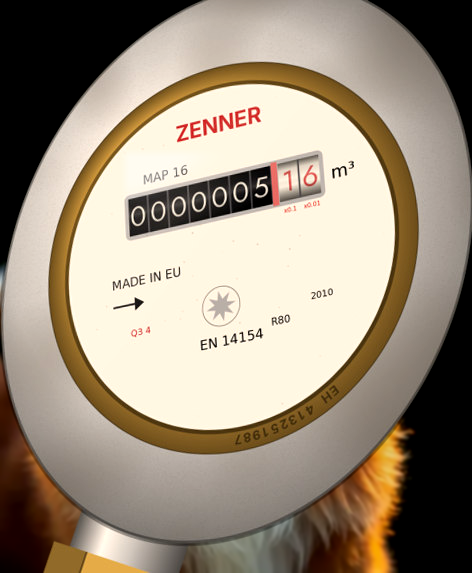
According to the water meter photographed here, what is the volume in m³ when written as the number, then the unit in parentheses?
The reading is 5.16 (m³)
